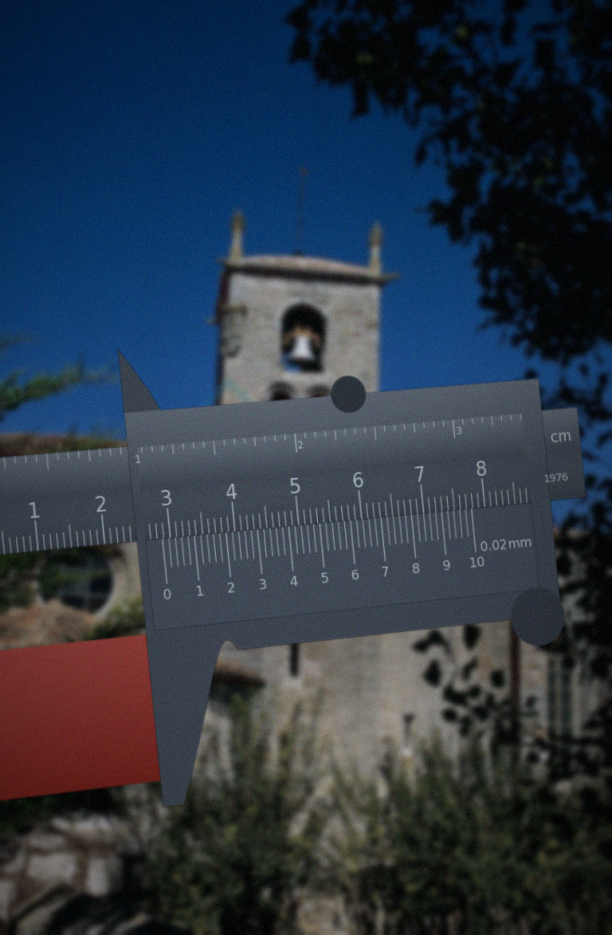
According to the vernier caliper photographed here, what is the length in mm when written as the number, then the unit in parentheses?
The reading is 28.8 (mm)
